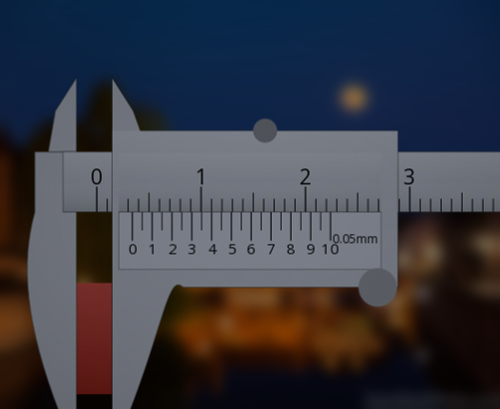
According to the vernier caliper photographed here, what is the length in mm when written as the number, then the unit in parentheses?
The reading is 3.4 (mm)
